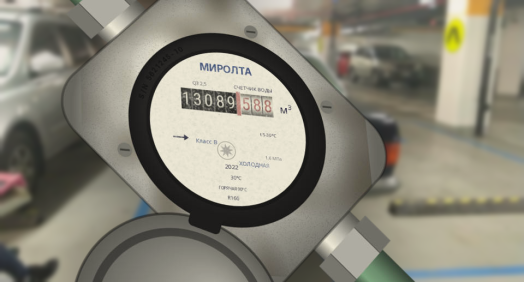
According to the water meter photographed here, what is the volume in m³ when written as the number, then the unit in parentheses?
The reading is 13089.588 (m³)
